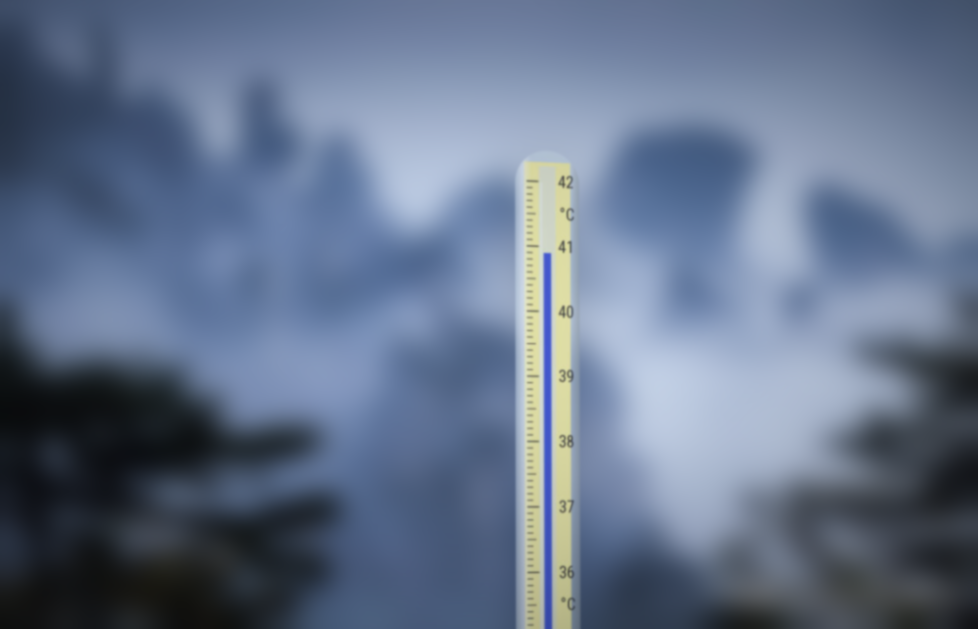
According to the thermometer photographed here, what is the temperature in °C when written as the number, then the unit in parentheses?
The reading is 40.9 (°C)
